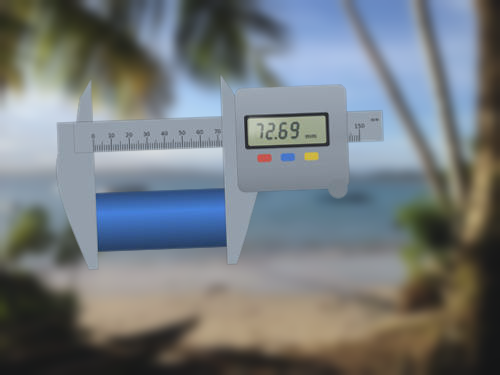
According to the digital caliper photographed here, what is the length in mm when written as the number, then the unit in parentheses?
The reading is 72.69 (mm)
